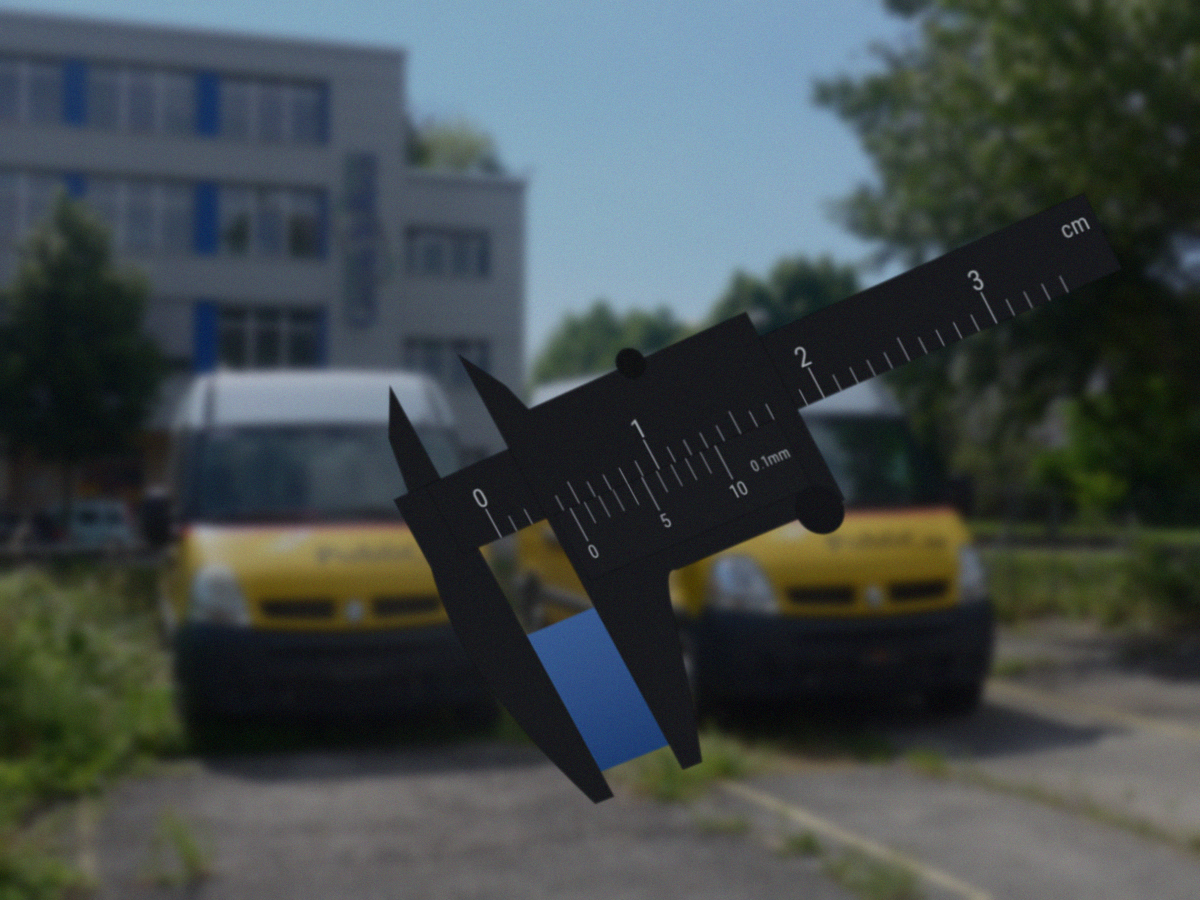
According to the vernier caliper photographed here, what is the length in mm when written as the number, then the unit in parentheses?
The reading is 4.4 (mm)
